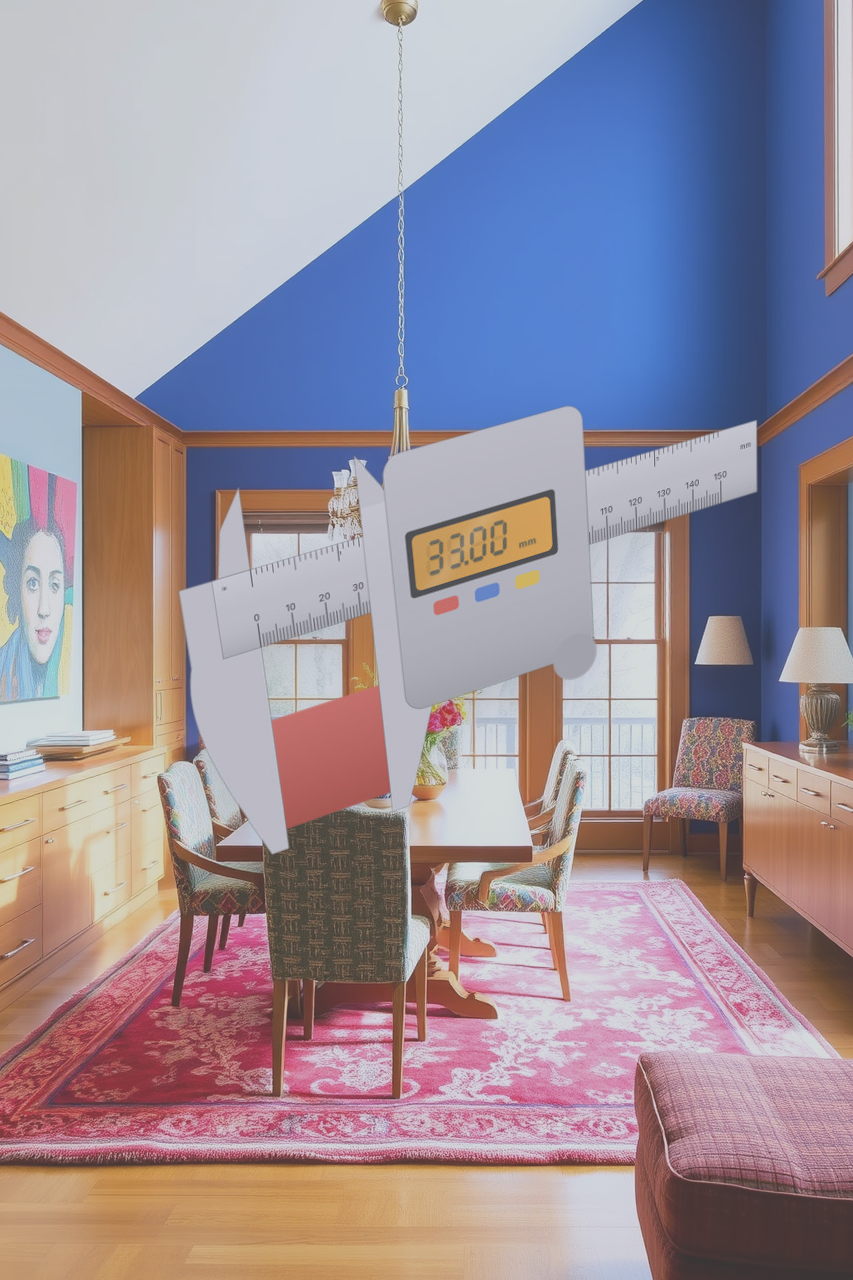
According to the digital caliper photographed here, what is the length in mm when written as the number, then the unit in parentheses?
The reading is 33.00 (mm)
